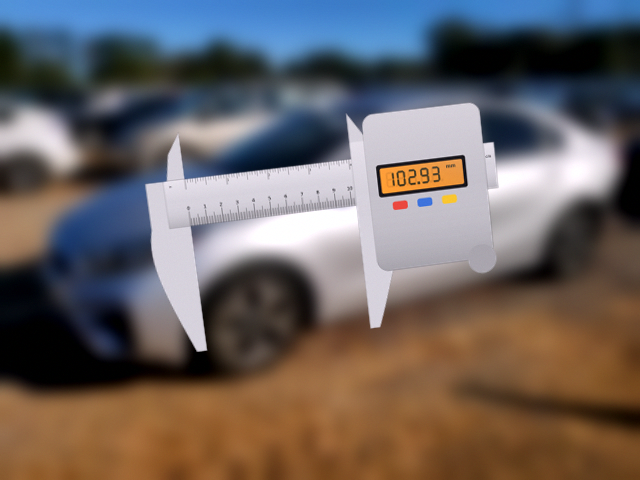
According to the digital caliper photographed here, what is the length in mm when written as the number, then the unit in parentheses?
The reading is 102.93 (mm)
